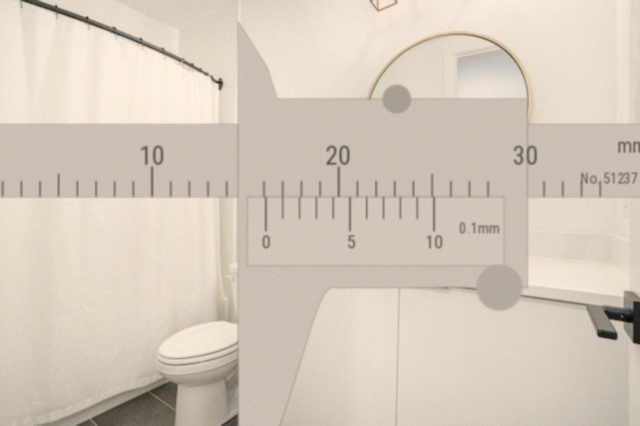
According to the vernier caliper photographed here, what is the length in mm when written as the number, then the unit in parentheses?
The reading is 16.1 (mm)
